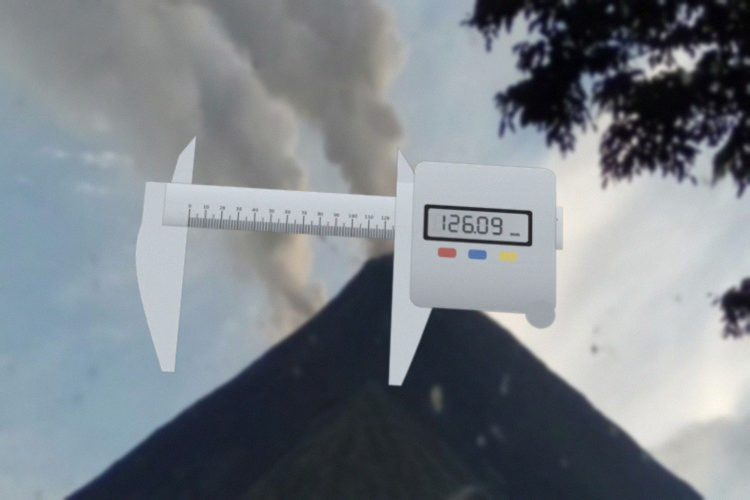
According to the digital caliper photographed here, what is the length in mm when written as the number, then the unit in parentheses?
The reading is 126.09 (mm)
